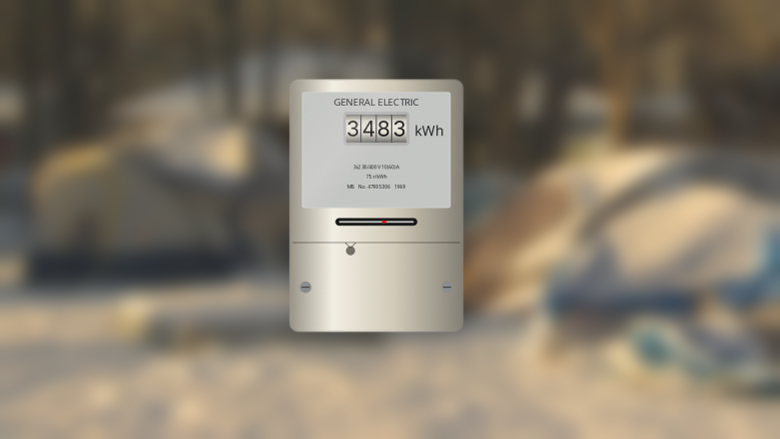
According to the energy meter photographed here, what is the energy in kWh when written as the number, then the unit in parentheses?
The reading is 3483 (kWh)
